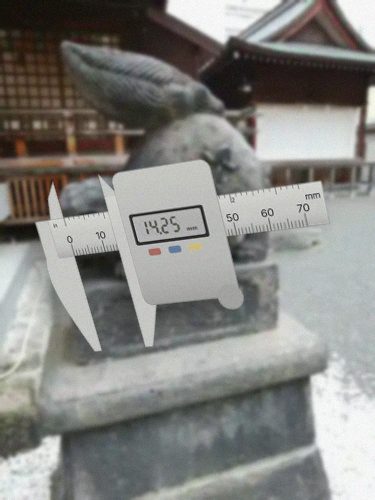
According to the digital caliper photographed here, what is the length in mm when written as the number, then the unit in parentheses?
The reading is 14.25 (mm)
